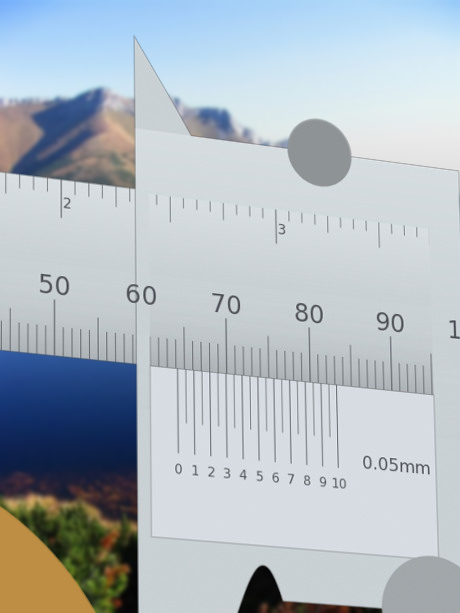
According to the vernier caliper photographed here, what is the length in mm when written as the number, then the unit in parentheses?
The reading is 64.2 (mm)
